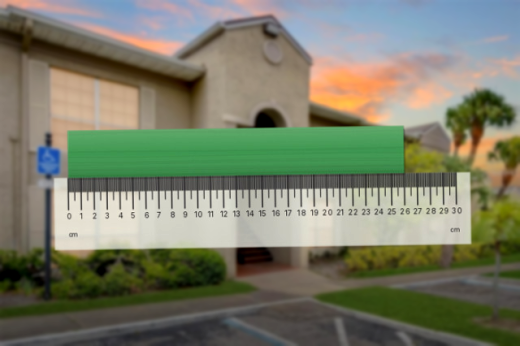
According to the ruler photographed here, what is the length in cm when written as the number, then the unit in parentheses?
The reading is 26 (cm)
